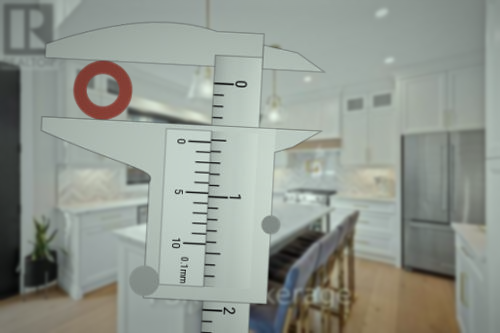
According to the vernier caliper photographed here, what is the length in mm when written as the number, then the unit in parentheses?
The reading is 5.2 (mm)
